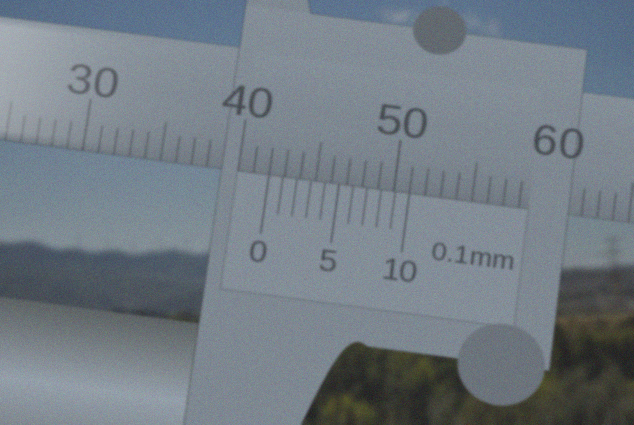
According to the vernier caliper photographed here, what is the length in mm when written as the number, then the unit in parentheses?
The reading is 42.0 (mm)
